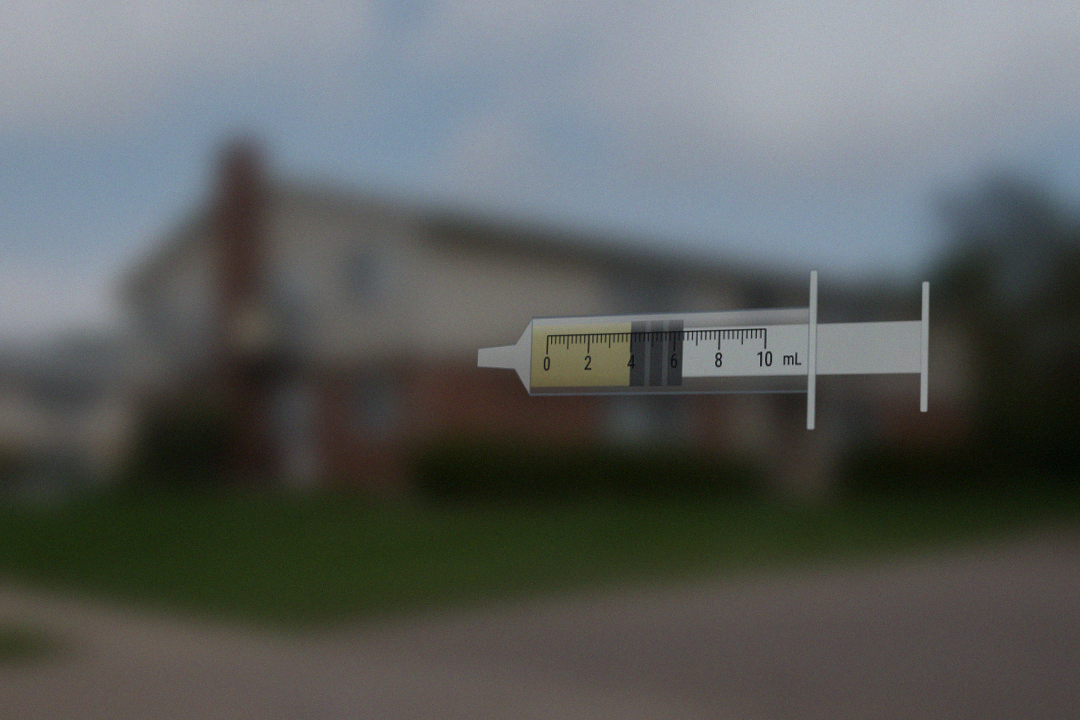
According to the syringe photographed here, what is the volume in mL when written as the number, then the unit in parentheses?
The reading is 4 (mL)
